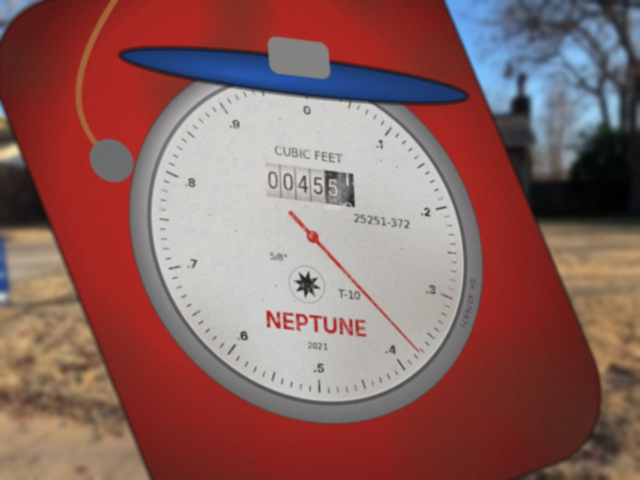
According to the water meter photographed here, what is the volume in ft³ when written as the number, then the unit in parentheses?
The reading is 4551.37 (ft³)
